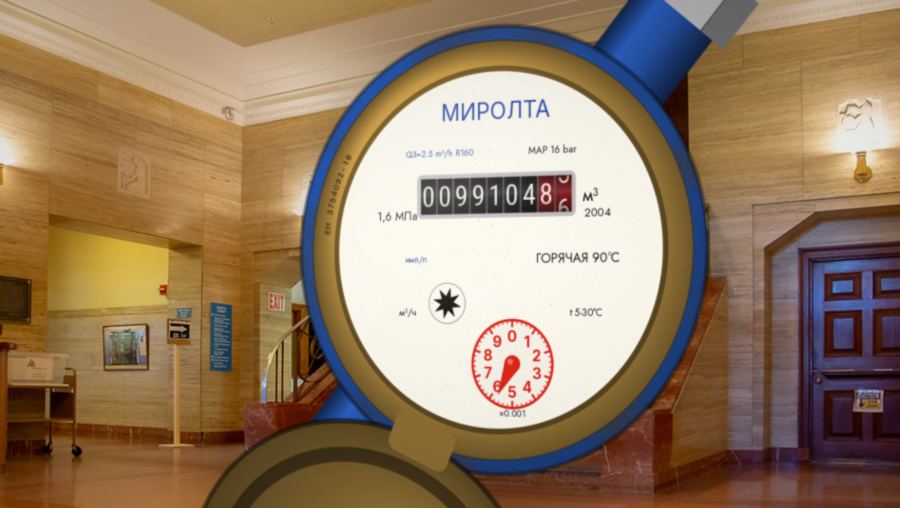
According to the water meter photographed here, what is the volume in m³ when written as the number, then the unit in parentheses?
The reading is 99104.855 (m³)
